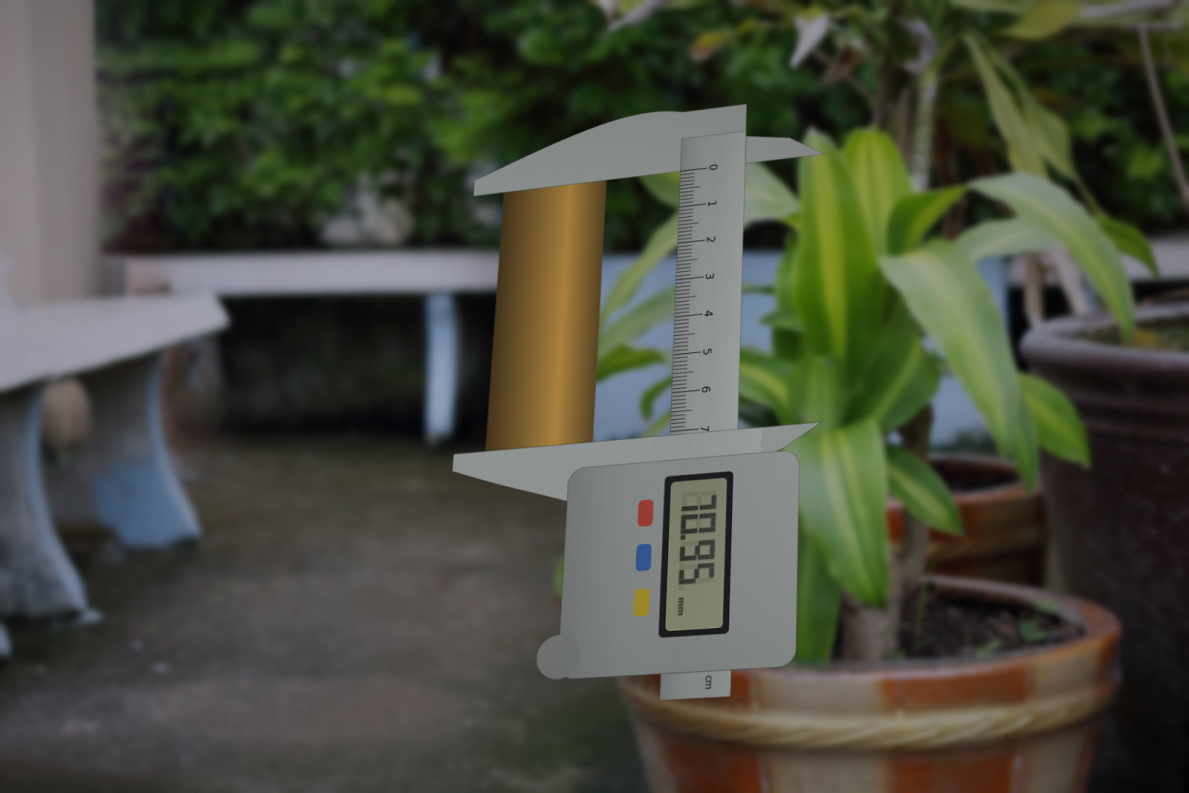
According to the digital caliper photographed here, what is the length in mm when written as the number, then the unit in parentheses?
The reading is 70.95 (mm)
